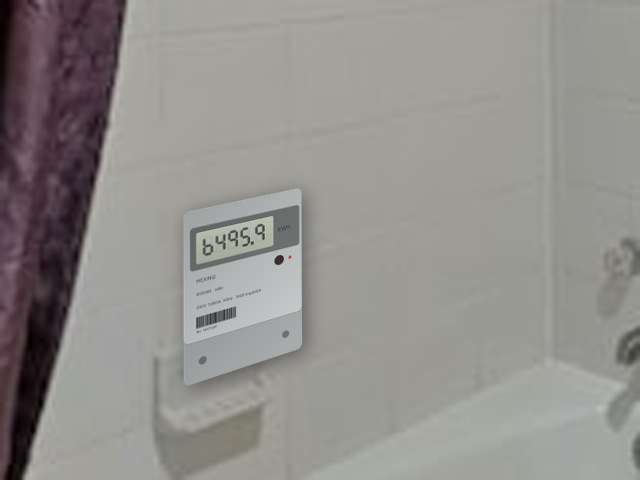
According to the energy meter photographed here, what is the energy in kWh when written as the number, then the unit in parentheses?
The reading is 6495.9 (kWh)
